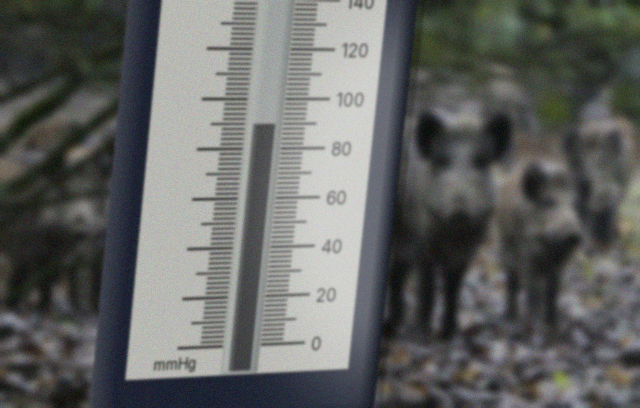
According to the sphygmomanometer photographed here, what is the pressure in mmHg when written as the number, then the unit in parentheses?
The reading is 90 (mmHg)
